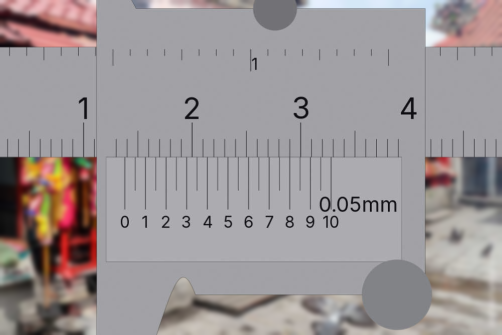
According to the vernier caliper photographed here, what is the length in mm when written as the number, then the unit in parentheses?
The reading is 13.8 (mm)
